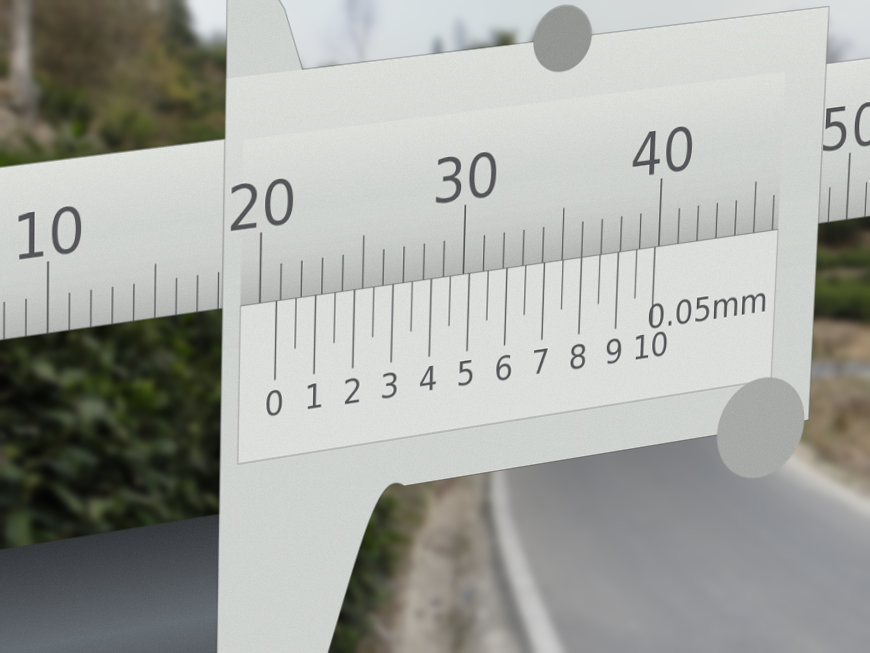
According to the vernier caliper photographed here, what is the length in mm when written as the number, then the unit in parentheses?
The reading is 20.8 (mm)
